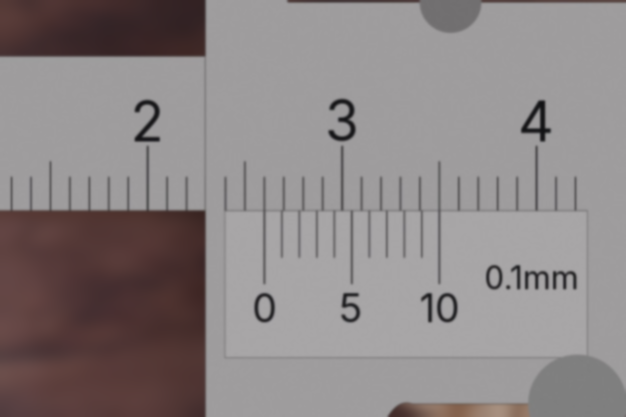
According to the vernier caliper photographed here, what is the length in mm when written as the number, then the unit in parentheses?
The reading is 26.0 (mm)
